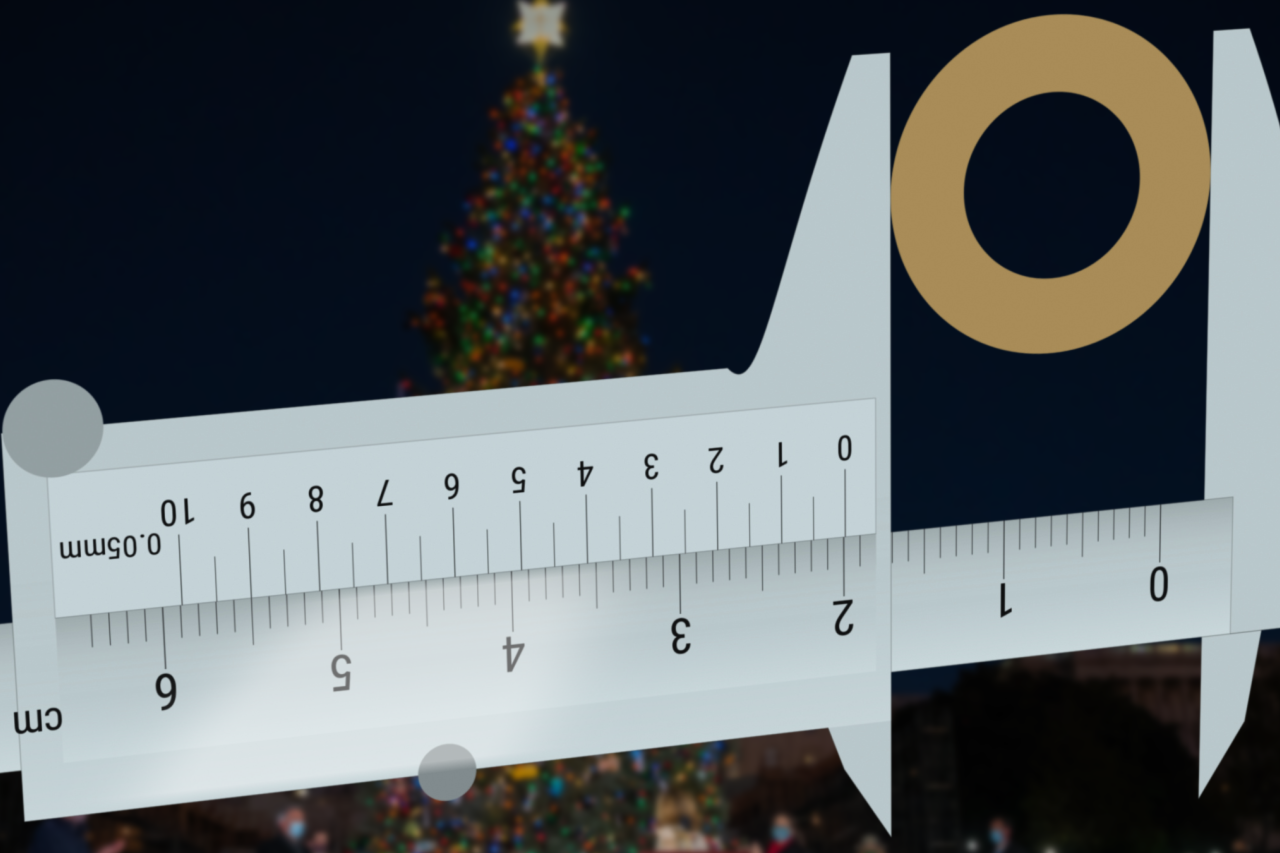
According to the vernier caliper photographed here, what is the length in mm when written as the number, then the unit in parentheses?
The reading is 19.9 (mm)
